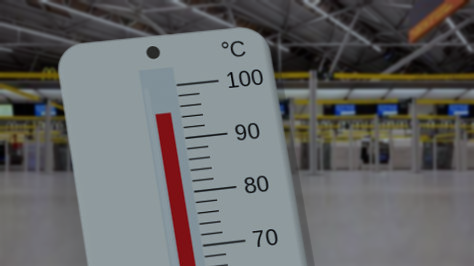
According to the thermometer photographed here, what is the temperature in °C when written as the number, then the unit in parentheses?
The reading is 95 (°C)
